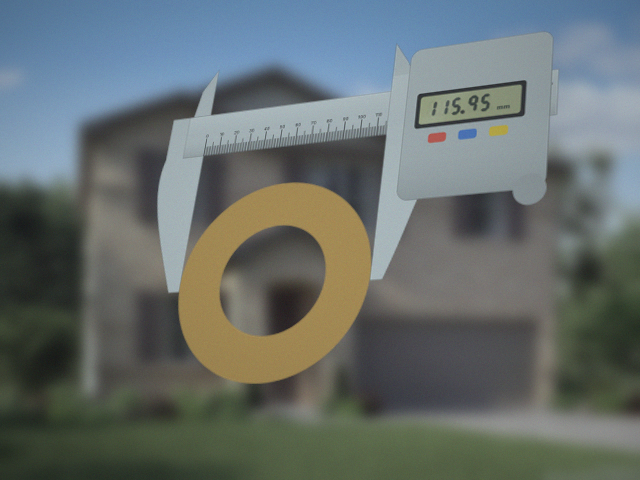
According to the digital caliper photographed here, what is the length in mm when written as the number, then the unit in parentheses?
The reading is 115.95 (mm)
